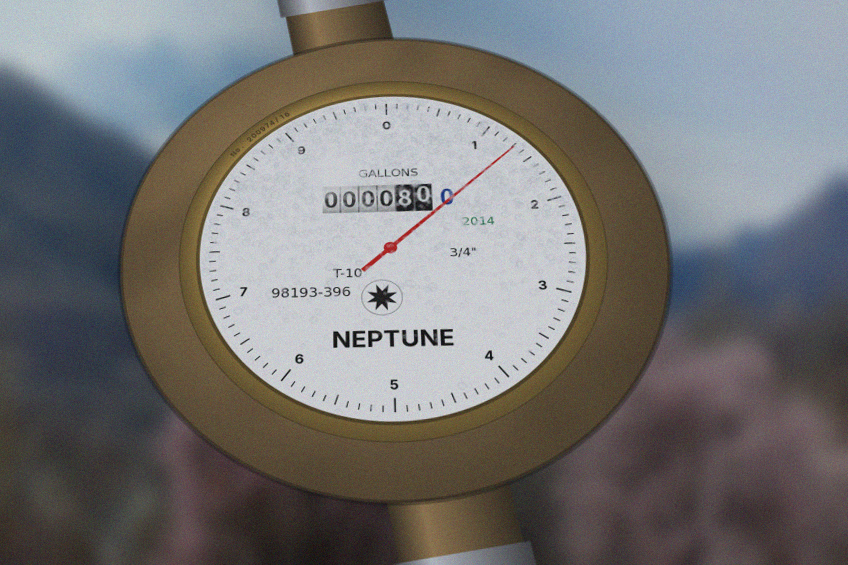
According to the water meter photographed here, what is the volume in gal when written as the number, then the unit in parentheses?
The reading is 801.3 (gal)
